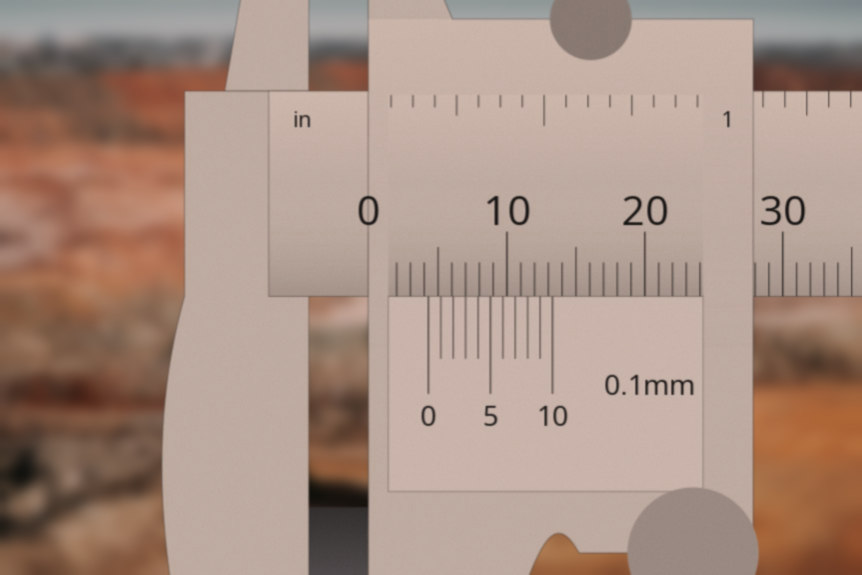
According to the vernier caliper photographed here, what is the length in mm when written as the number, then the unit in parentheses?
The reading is 4.3 (mm)
